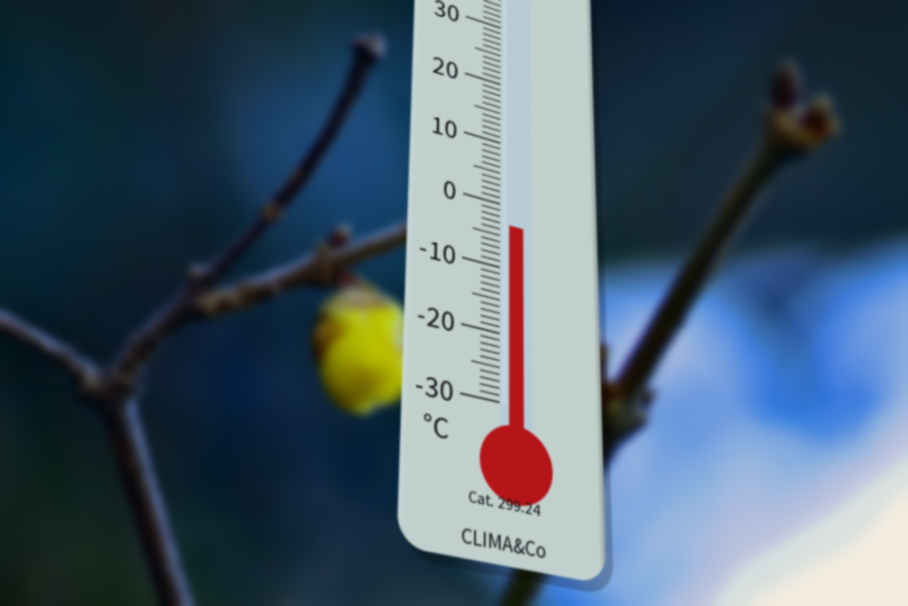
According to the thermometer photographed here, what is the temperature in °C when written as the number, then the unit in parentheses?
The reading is -3 (°C)
